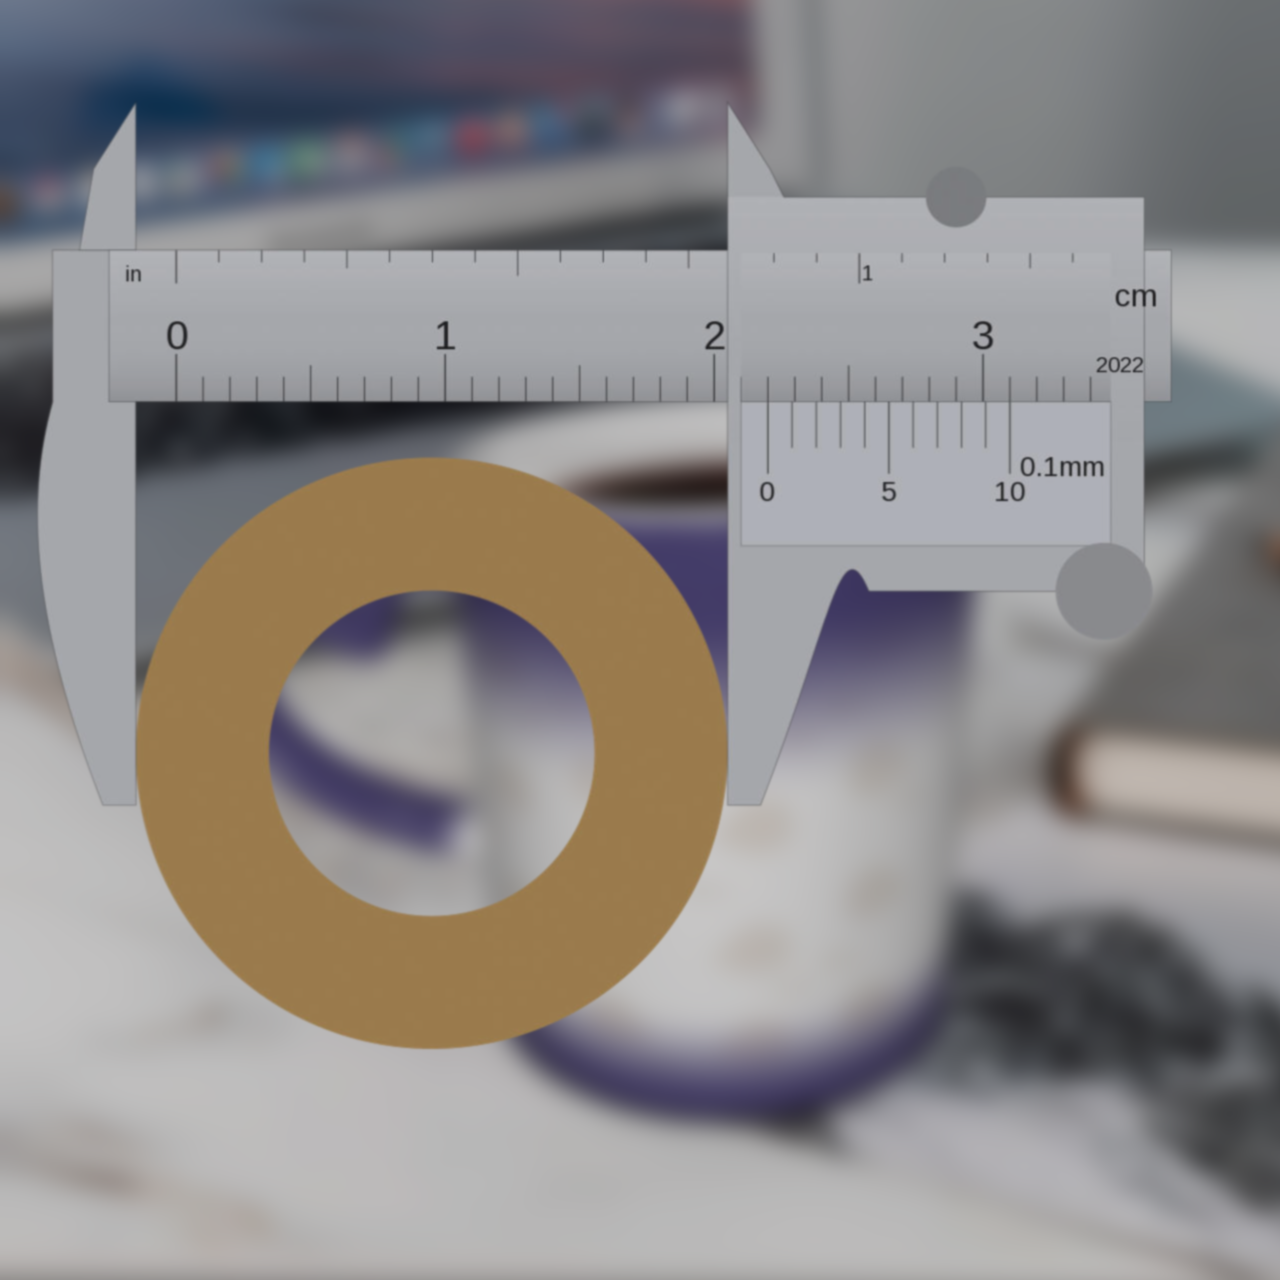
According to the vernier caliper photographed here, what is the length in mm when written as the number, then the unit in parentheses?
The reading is 22.0 (mm)
